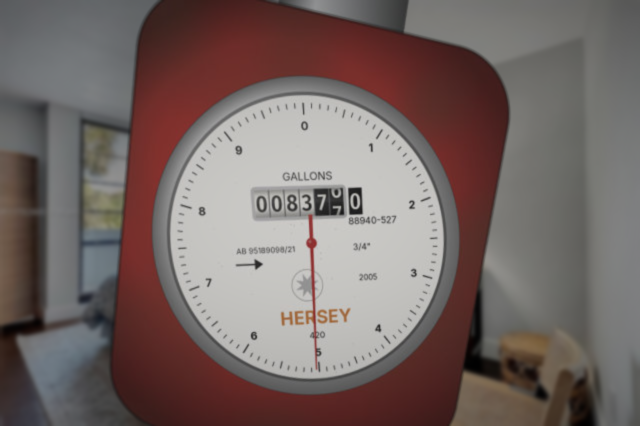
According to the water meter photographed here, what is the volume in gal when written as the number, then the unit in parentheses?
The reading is 83765.0 (gal)
